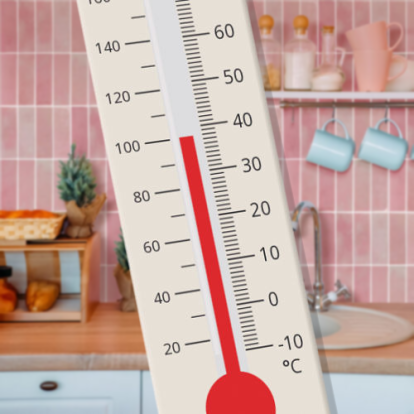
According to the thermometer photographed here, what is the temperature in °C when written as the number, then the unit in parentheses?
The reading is 38 (°C)
